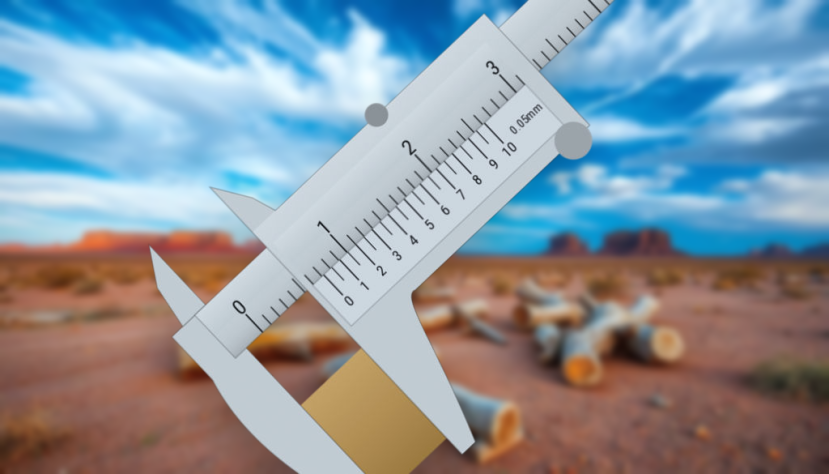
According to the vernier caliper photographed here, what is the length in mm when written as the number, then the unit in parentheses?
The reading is 7.2 (mm)
